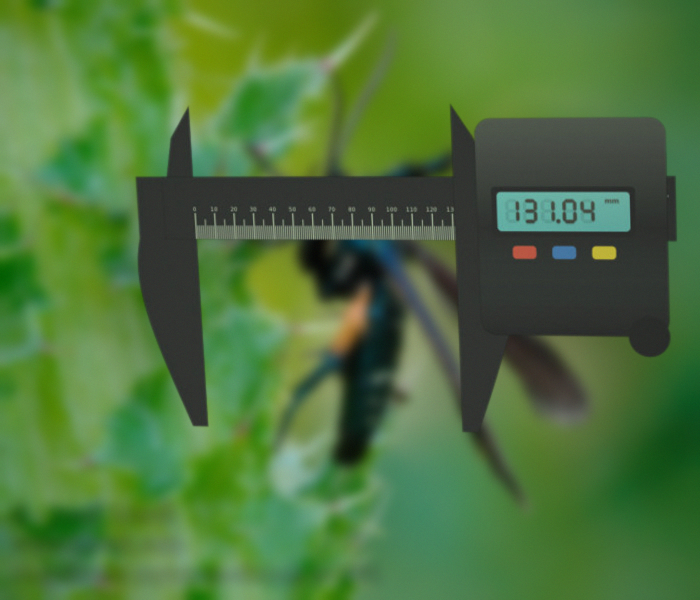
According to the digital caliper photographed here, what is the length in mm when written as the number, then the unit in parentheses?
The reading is 131.04 (mm)
